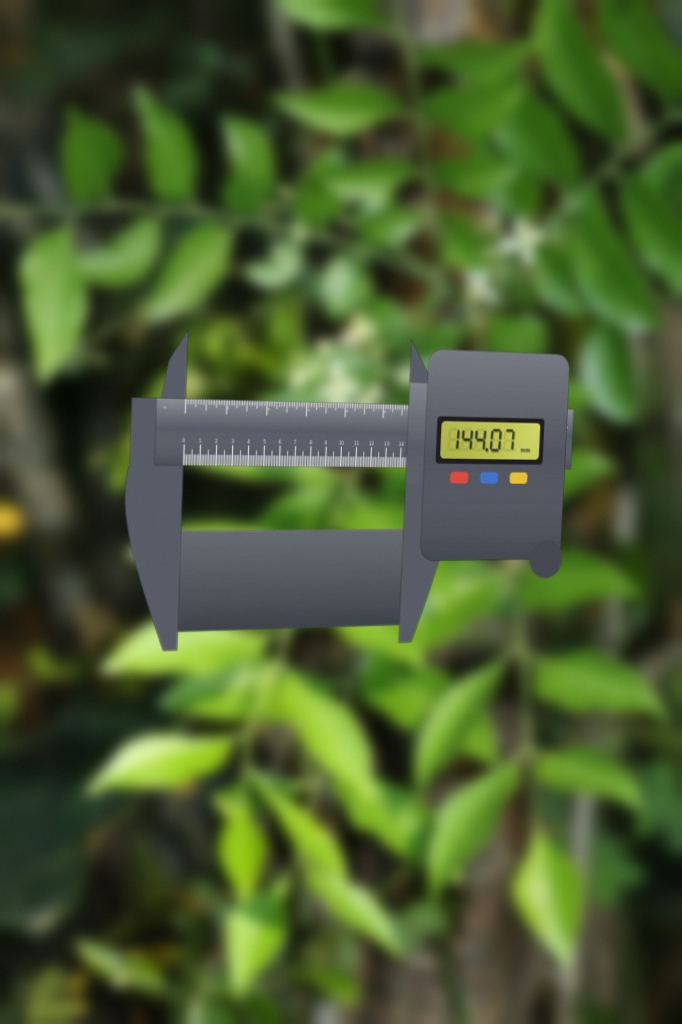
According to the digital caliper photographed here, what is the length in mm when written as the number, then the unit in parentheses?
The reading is 144.07 (mm)
